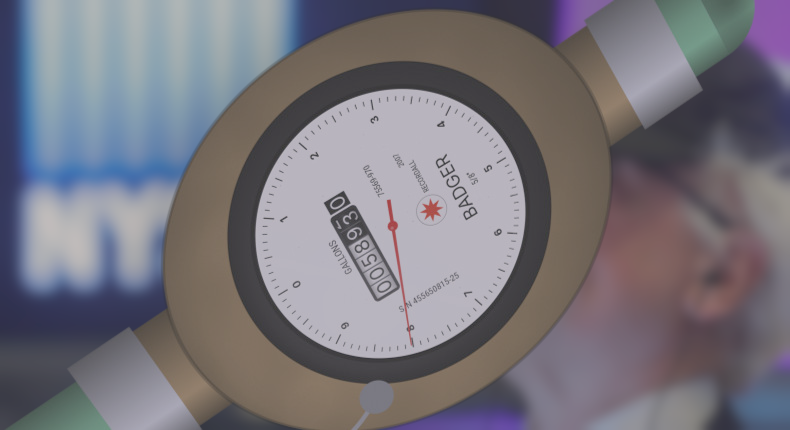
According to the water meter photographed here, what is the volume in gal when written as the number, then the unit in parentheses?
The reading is 58928.0 (gal)
